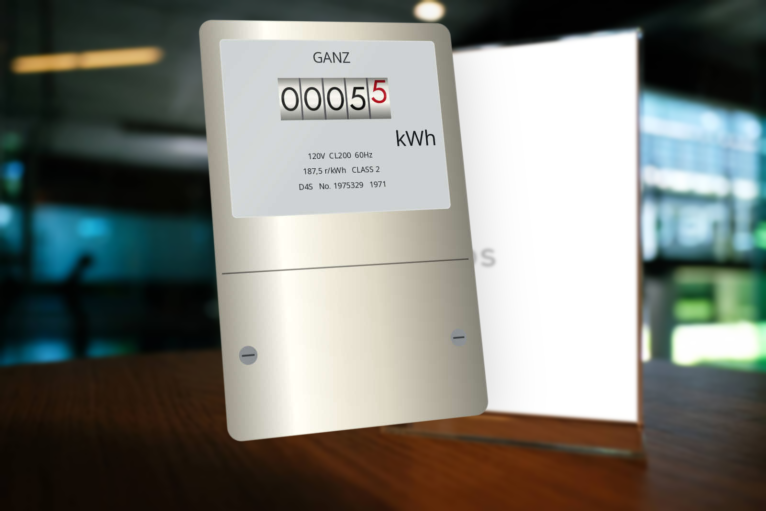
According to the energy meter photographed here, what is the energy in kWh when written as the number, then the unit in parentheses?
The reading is 5.5 (kWh)
